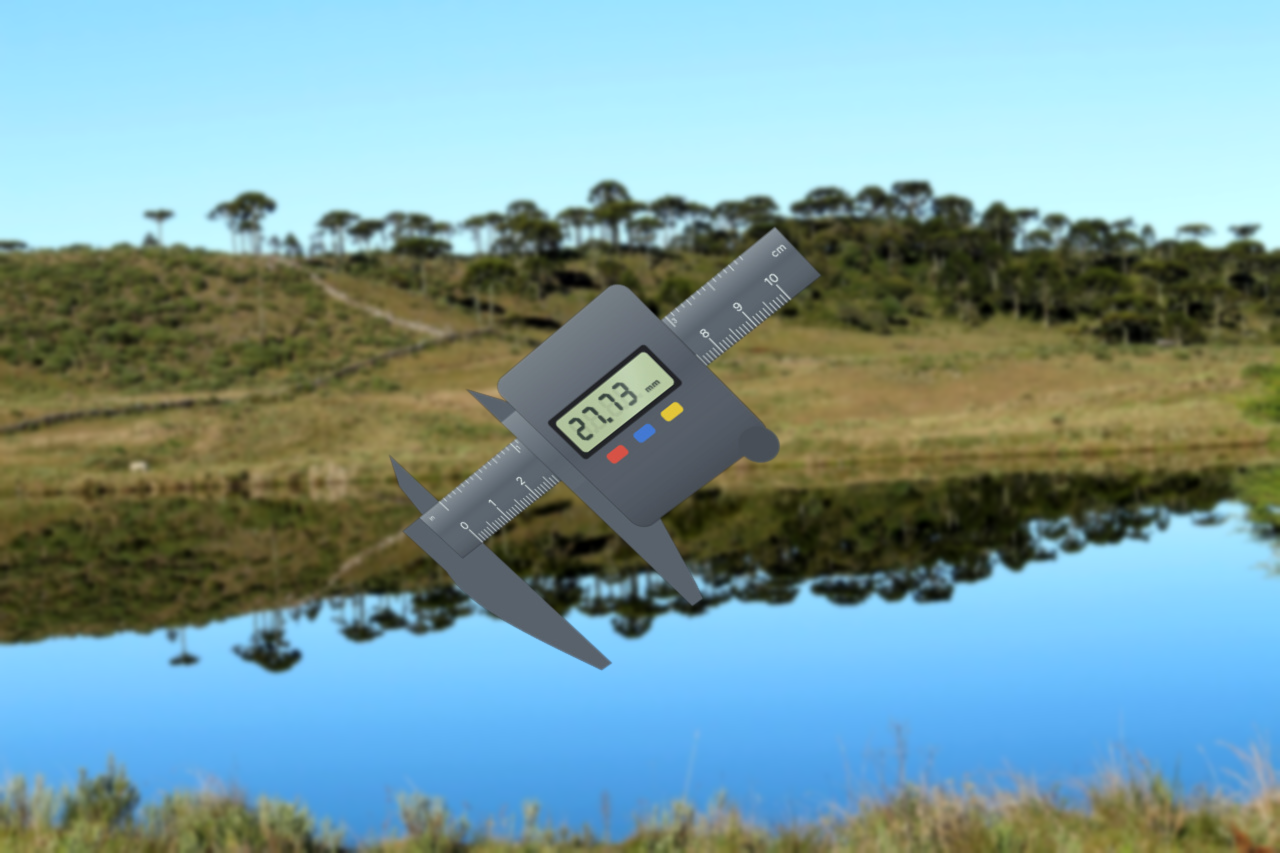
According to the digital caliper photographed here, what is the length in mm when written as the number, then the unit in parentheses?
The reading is 27.73 (mm)
